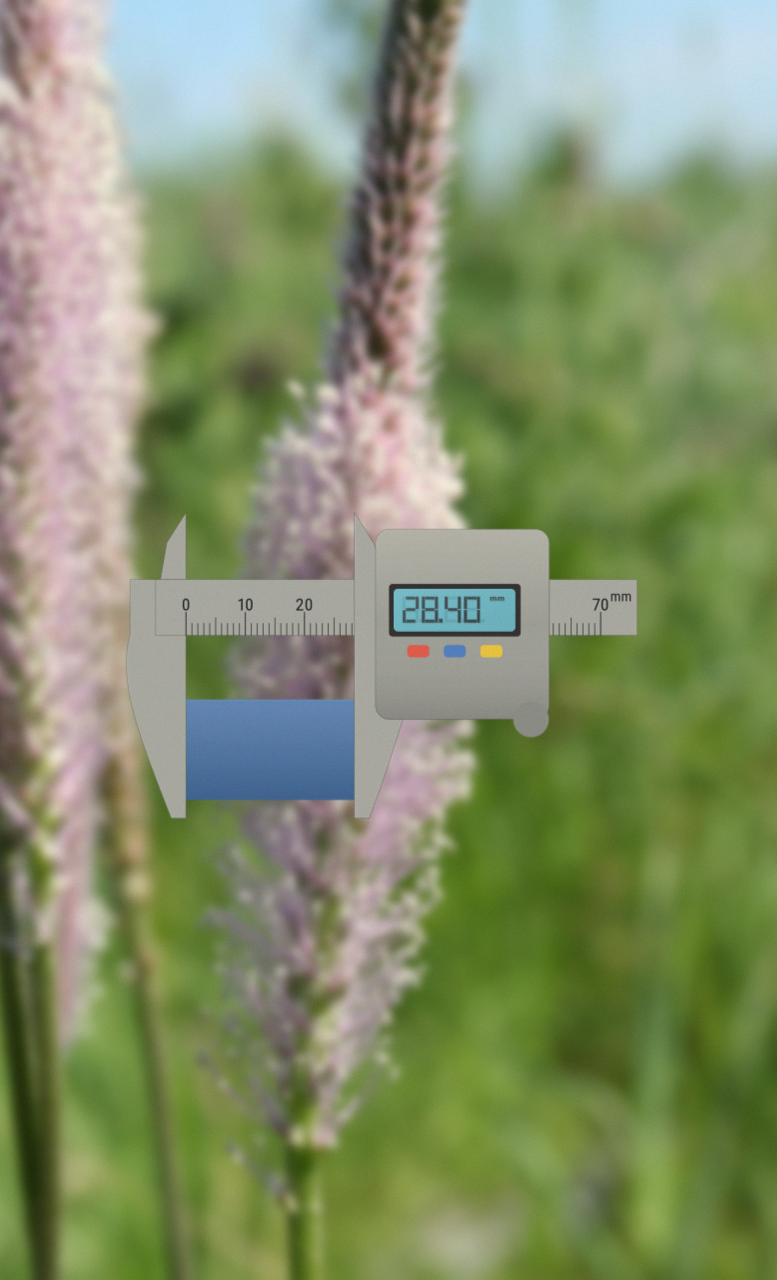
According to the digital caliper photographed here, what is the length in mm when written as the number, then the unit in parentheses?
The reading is 28.40 (mm)
